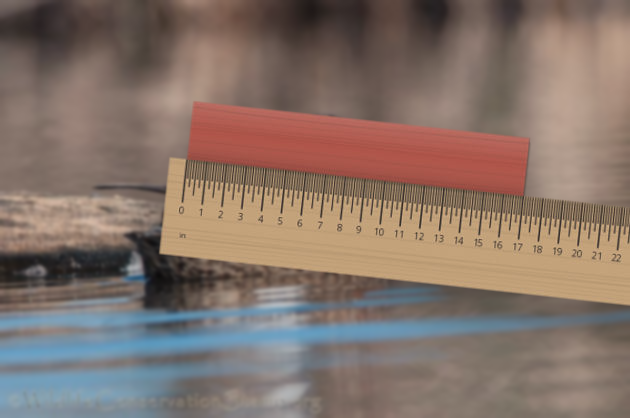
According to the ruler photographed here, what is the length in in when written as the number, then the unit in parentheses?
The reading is 17 (in)
